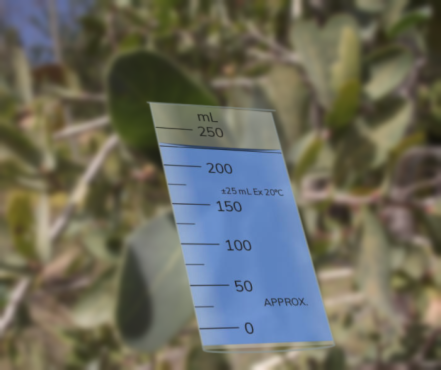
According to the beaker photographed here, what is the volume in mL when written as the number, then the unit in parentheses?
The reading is 225 (mL)
